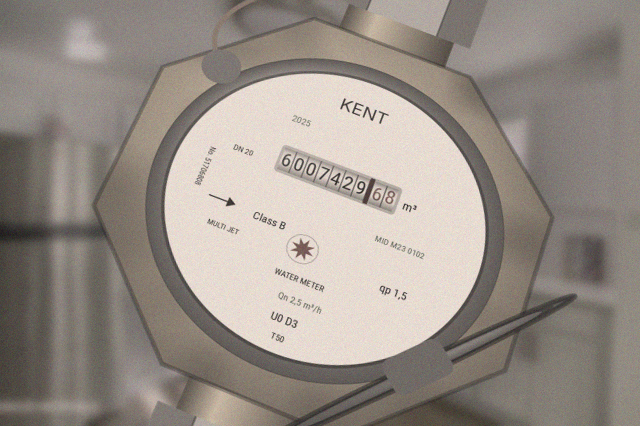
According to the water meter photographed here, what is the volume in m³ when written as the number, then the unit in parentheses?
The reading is 6007429.68 (m³)
